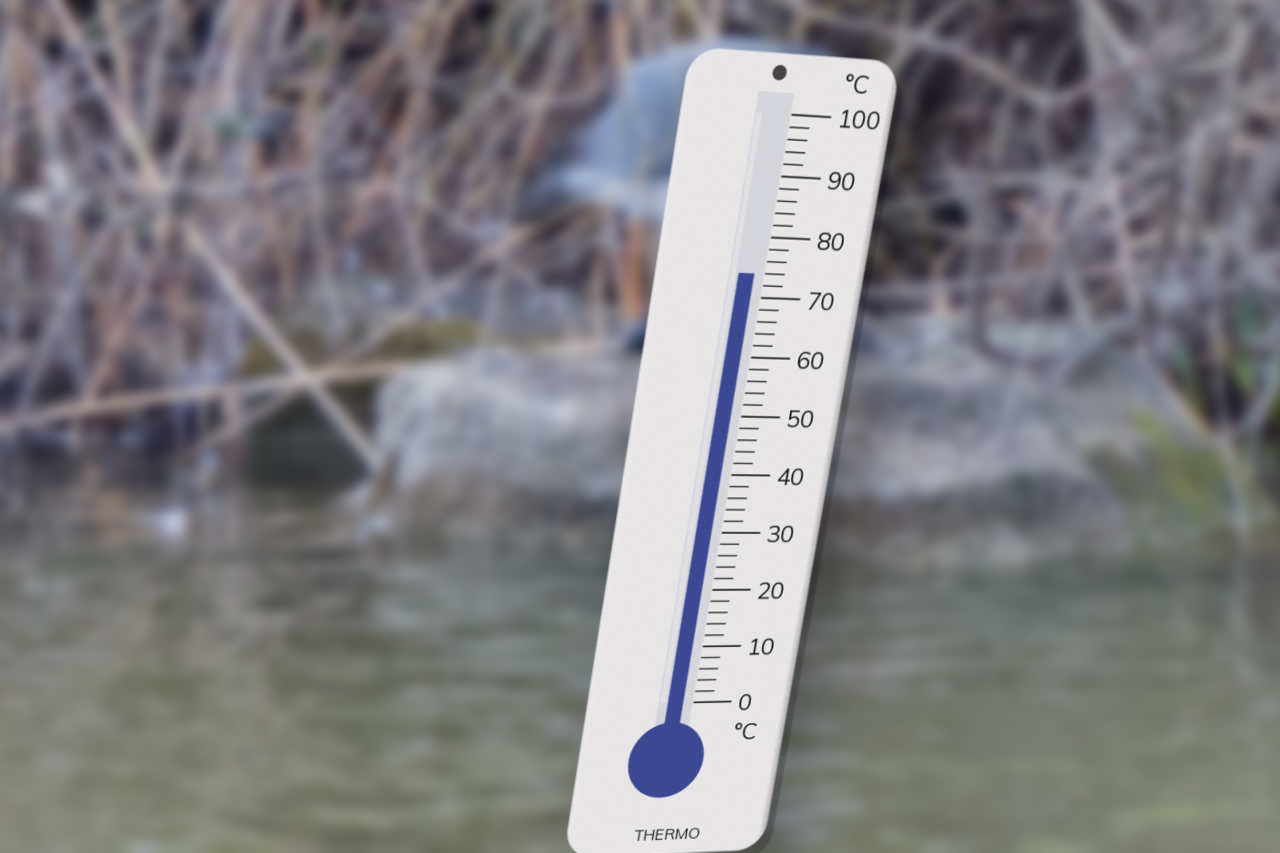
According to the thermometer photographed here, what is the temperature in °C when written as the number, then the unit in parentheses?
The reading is 74 (°C)
